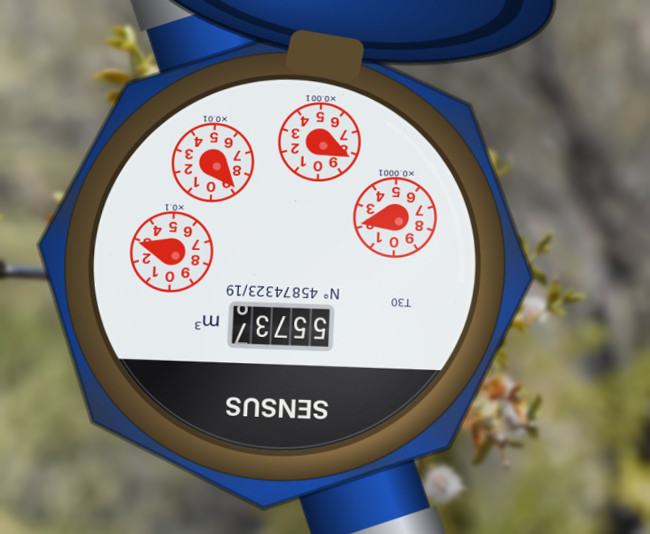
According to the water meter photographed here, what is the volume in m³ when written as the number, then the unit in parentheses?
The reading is 55737.2882 (m³)
